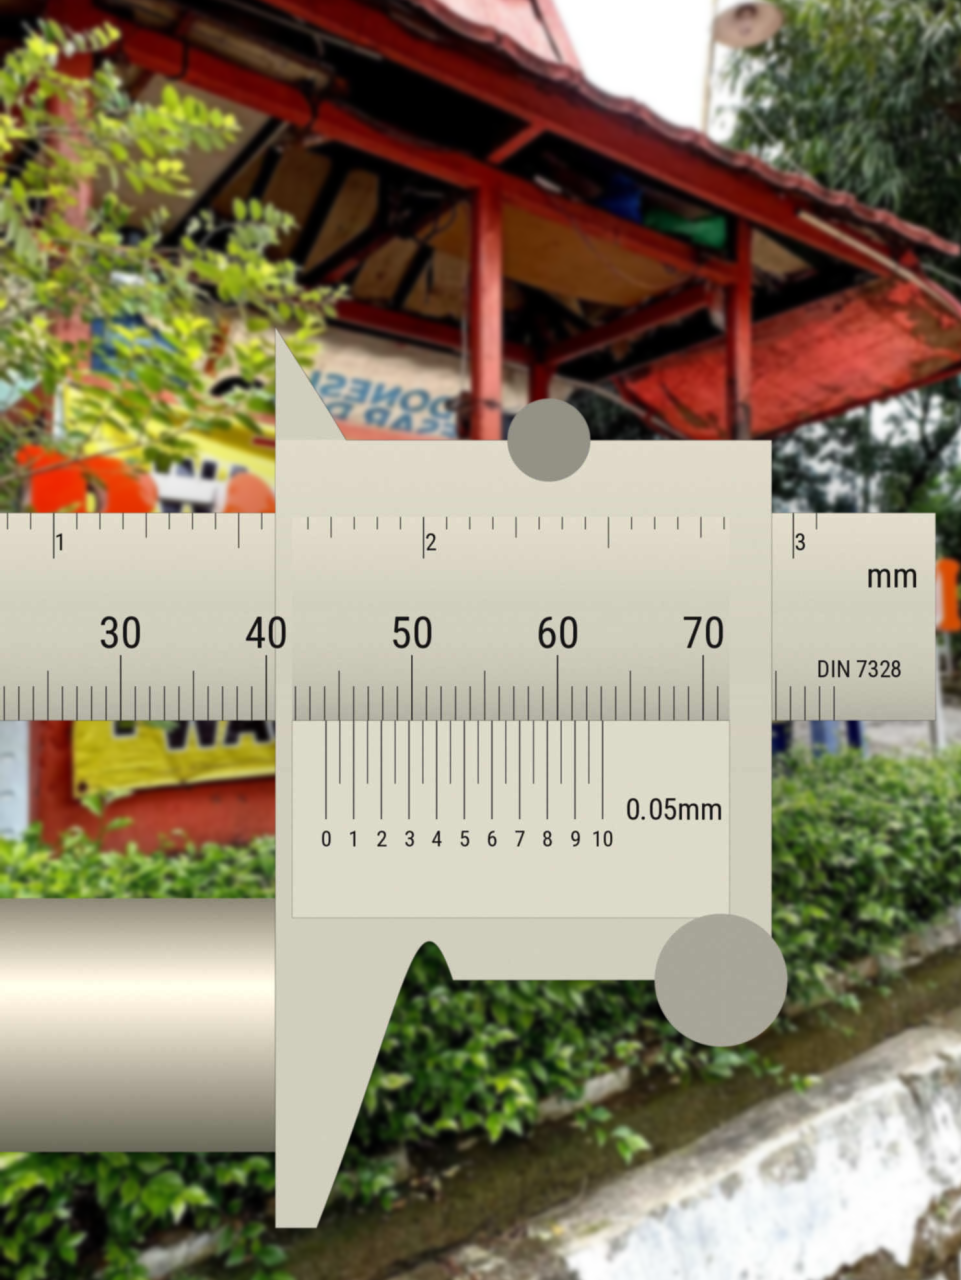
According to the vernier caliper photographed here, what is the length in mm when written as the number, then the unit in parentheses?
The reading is 44.1 (mm)
